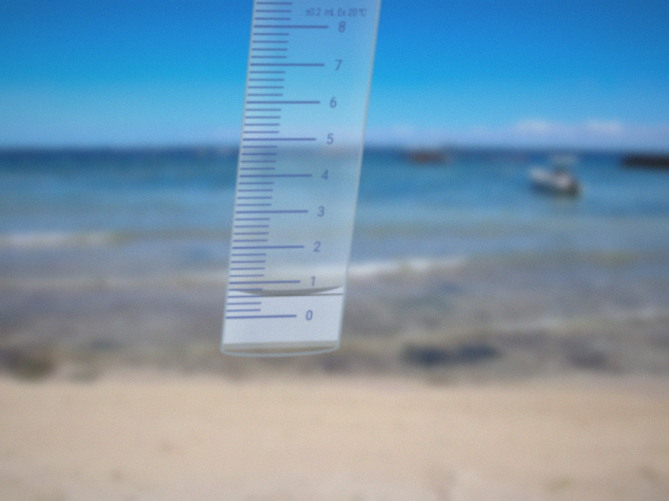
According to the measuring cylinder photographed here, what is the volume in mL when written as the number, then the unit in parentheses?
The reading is 0.6 (mL)
